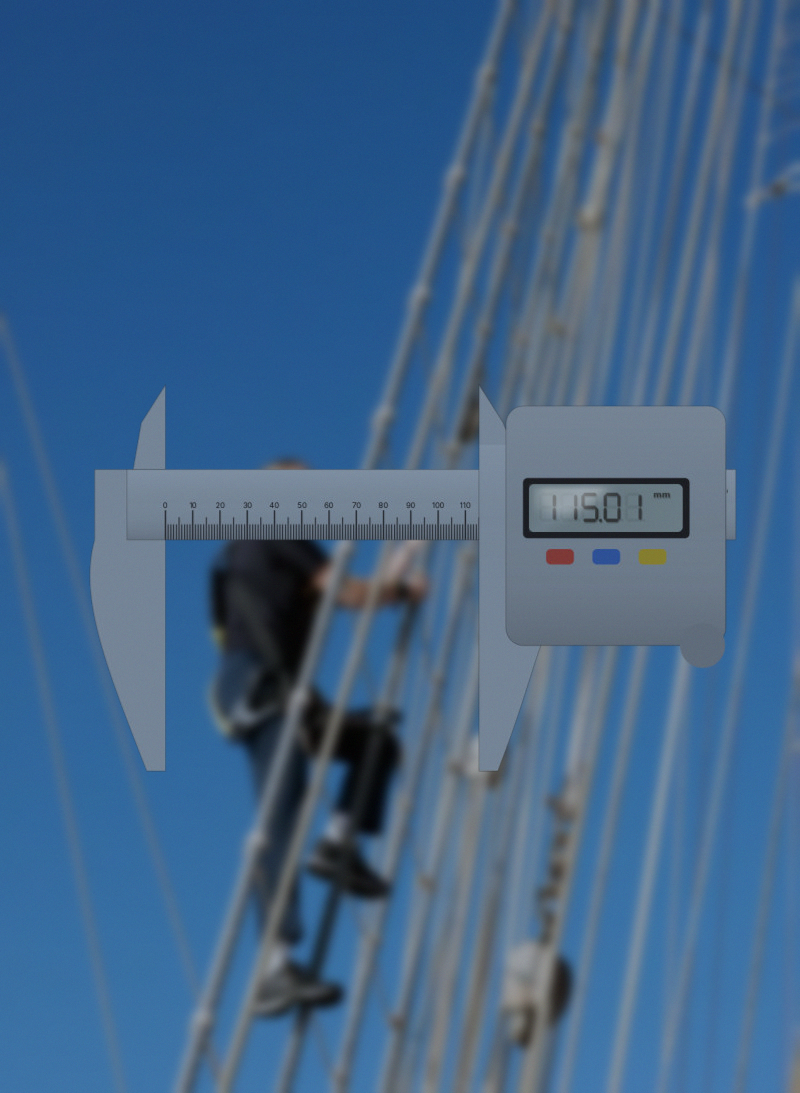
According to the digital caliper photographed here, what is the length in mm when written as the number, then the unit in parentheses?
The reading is 115.01 (mm)
